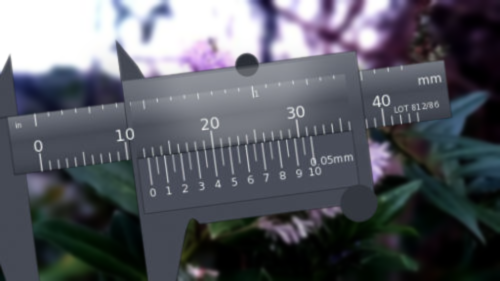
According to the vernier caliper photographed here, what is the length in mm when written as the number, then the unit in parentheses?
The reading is 12.4 (mm)
